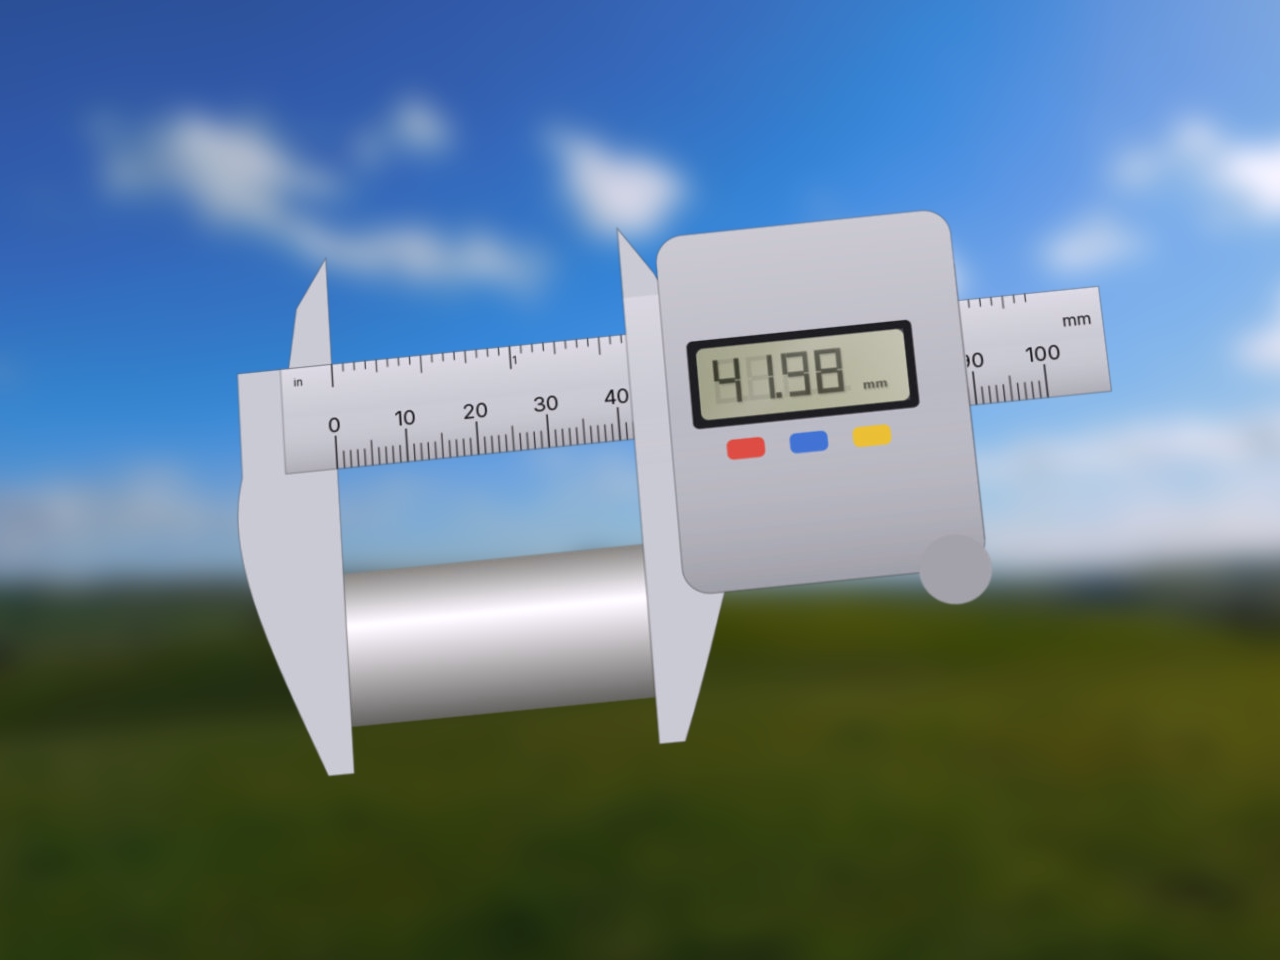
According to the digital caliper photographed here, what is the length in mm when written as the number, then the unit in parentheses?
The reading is 41.98 (mm)
